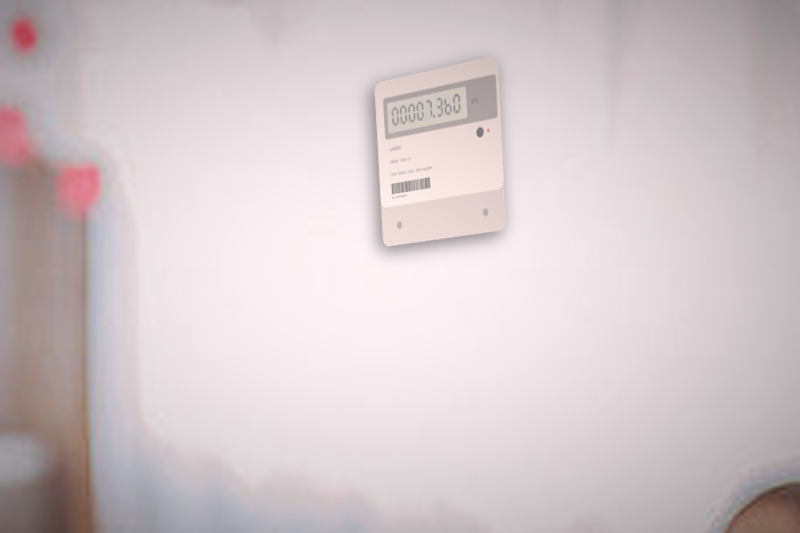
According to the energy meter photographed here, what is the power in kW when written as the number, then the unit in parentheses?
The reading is 7.360 (kW)
